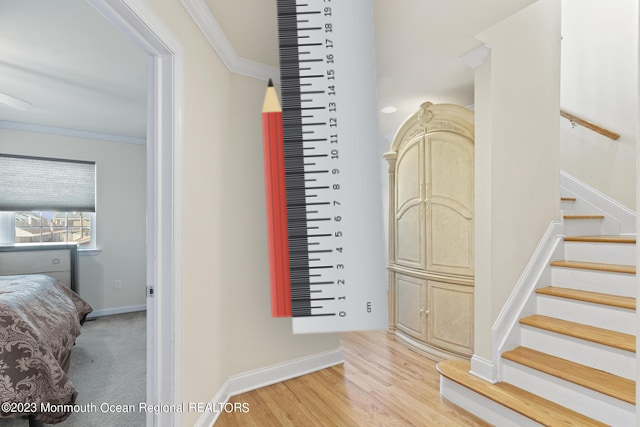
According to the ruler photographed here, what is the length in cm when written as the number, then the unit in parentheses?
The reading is 15 (cm)
